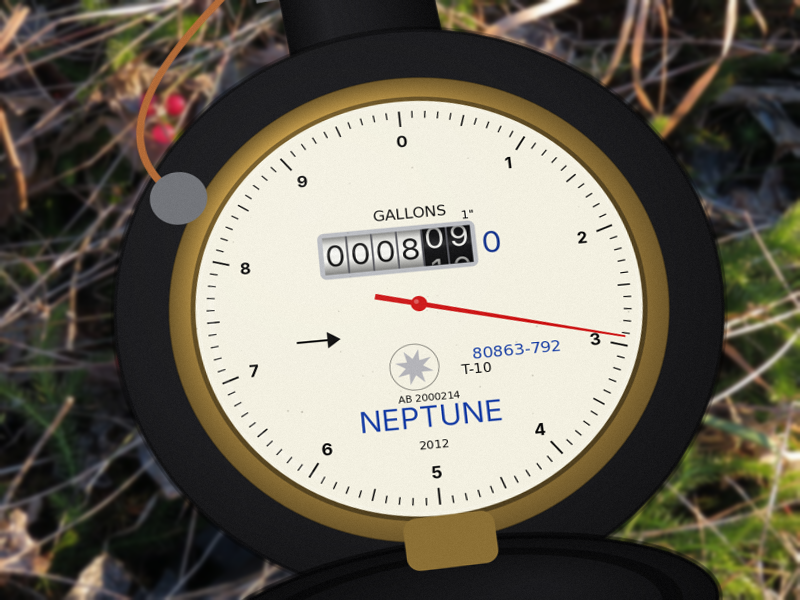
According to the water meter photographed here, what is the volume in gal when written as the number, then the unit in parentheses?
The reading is 8092.9 (gal)
